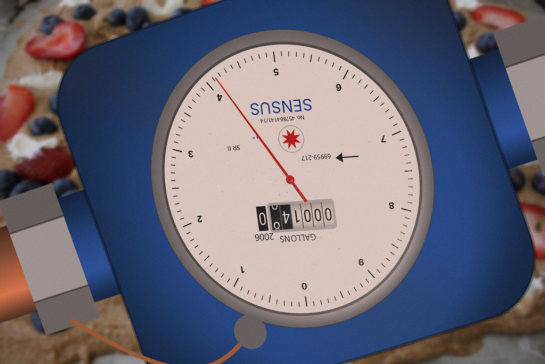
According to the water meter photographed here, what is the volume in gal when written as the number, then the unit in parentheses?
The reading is 1484.1 (gal)
